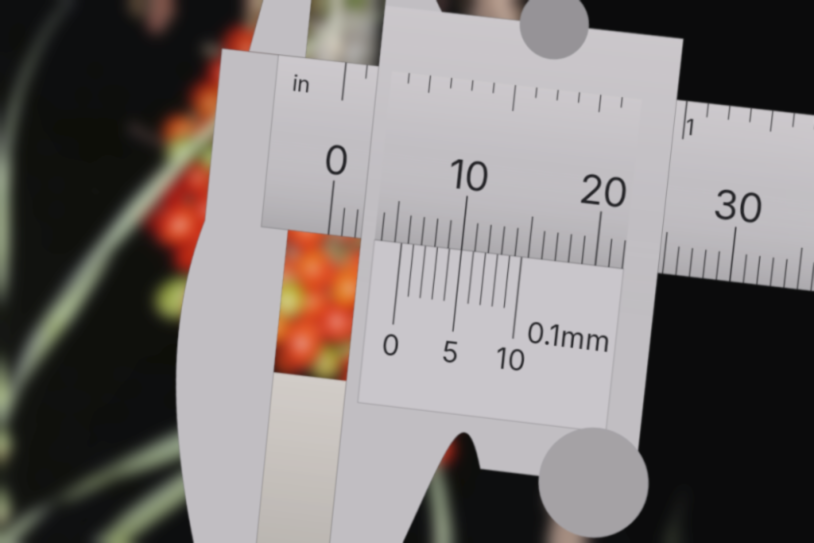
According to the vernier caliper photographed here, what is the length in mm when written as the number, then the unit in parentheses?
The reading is 5.5 (mm)
